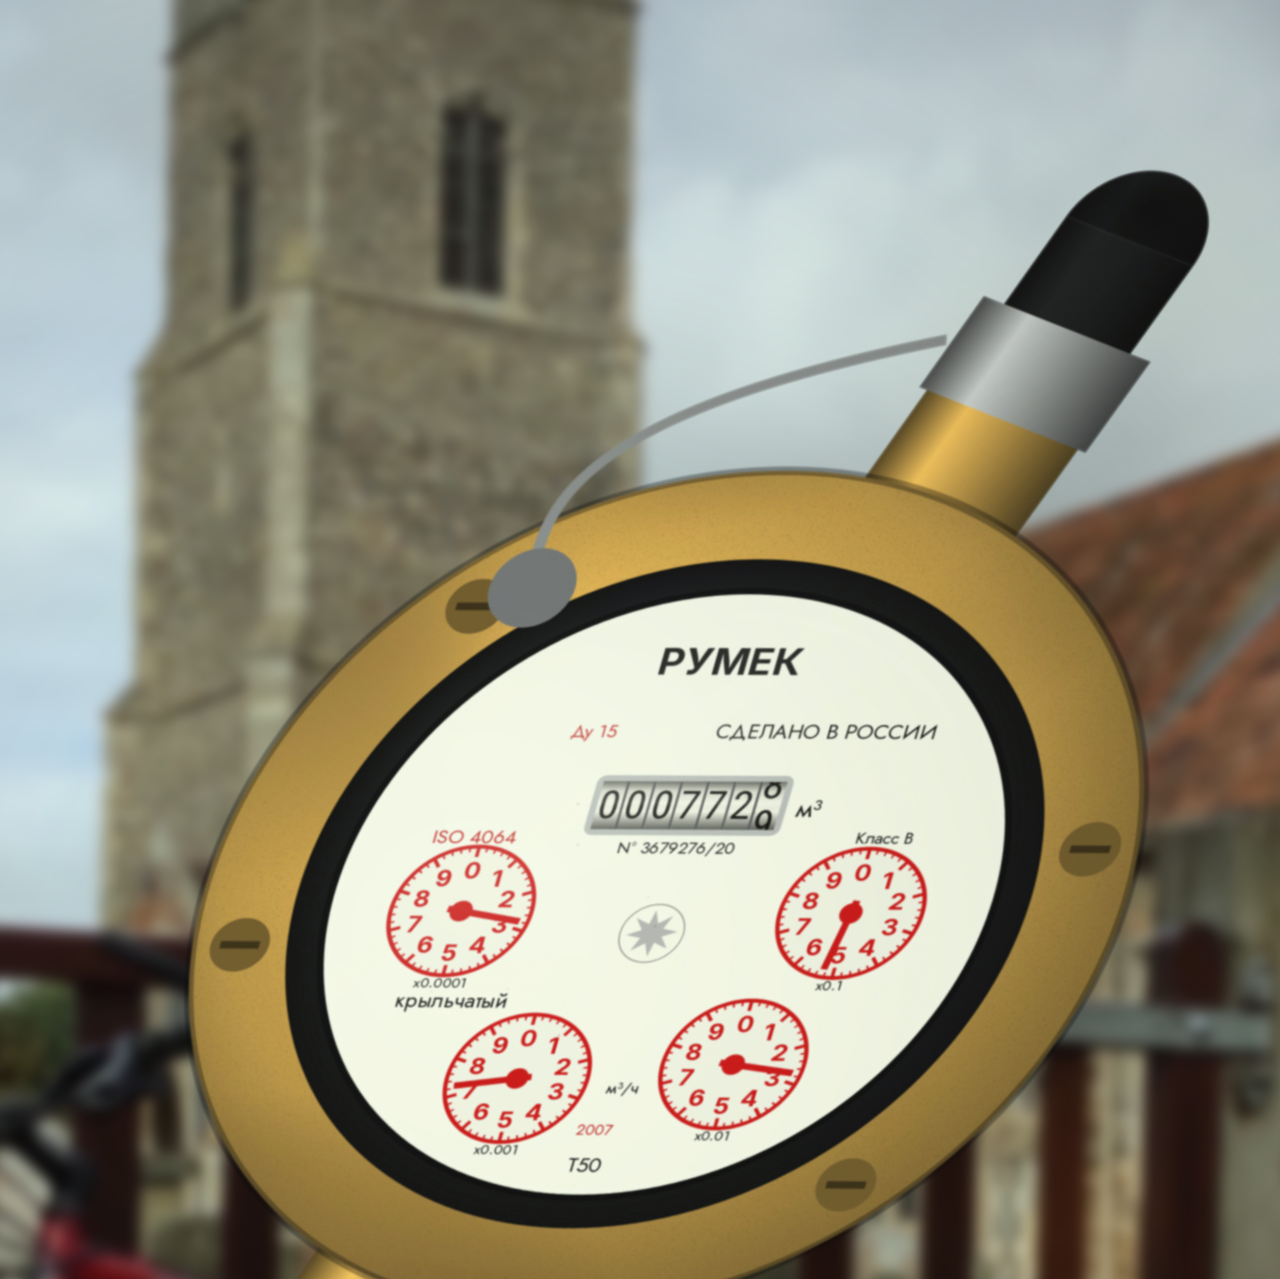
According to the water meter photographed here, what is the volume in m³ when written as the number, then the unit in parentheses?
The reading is 7728.5272 (m³)
